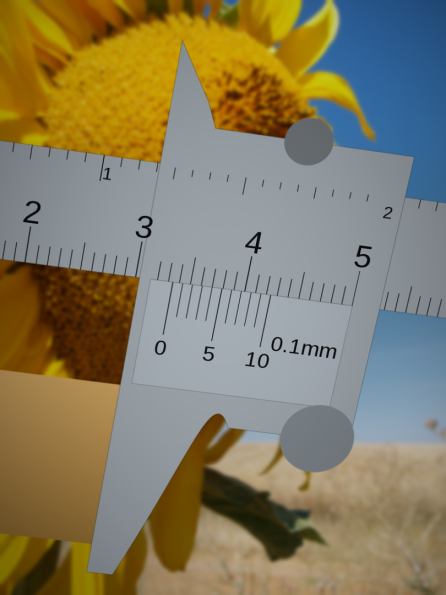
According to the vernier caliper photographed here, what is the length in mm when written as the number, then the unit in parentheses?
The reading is 33.4 (mm)
